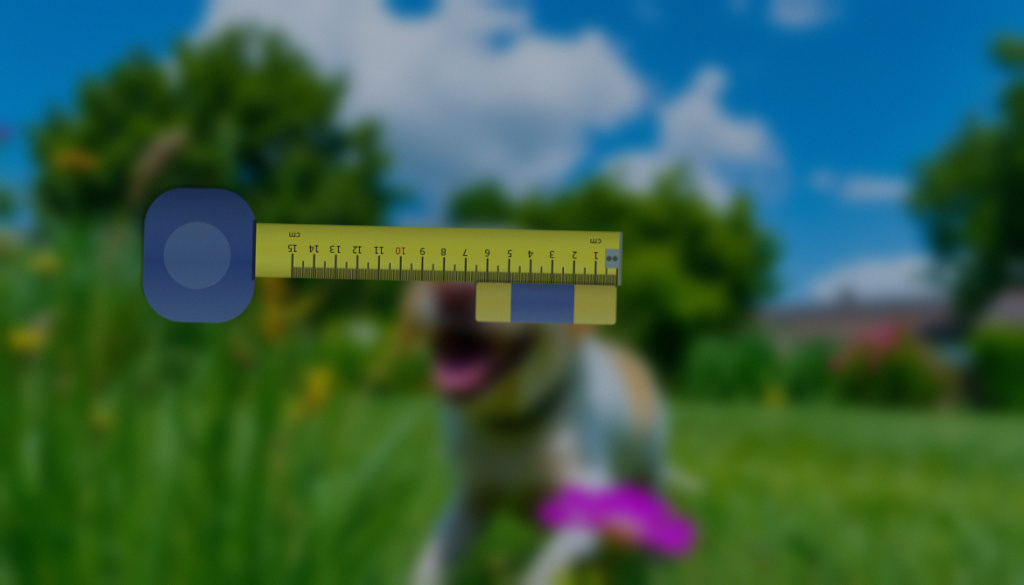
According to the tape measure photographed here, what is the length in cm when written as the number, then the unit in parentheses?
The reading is 6.5 (cm)
